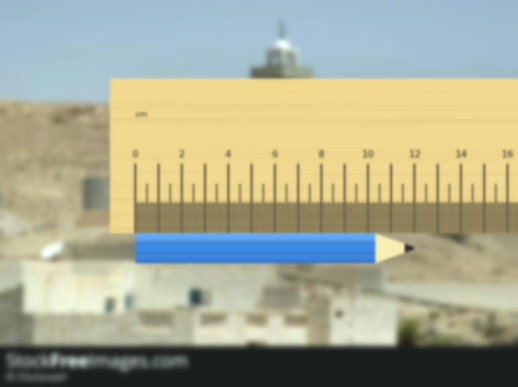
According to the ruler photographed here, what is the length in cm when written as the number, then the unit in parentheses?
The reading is 12 (cm)
